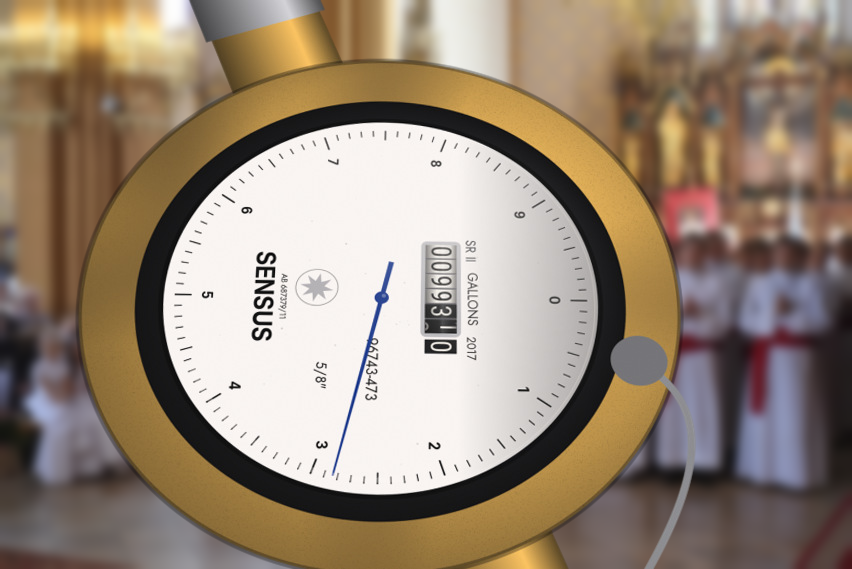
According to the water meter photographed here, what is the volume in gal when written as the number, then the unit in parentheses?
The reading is 99312.8 (gal)
